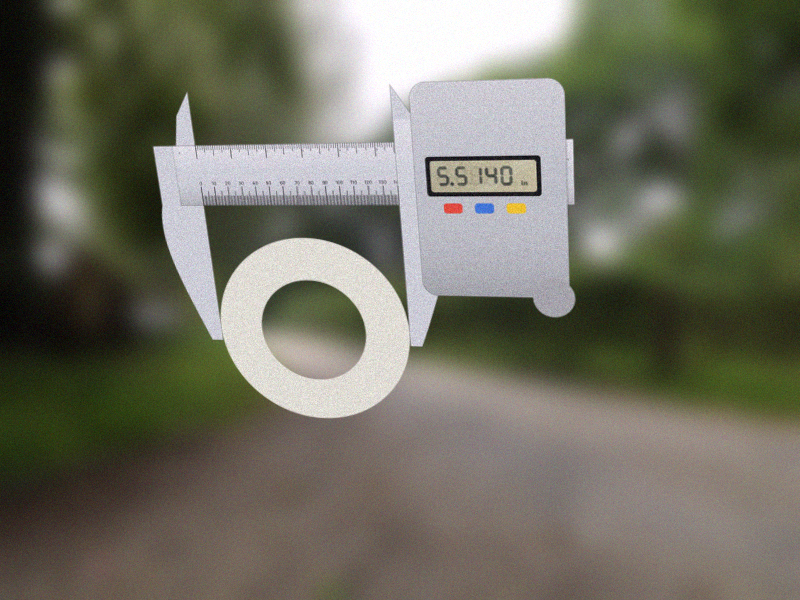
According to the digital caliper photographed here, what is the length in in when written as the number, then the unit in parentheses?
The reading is 5.5140 (in)
